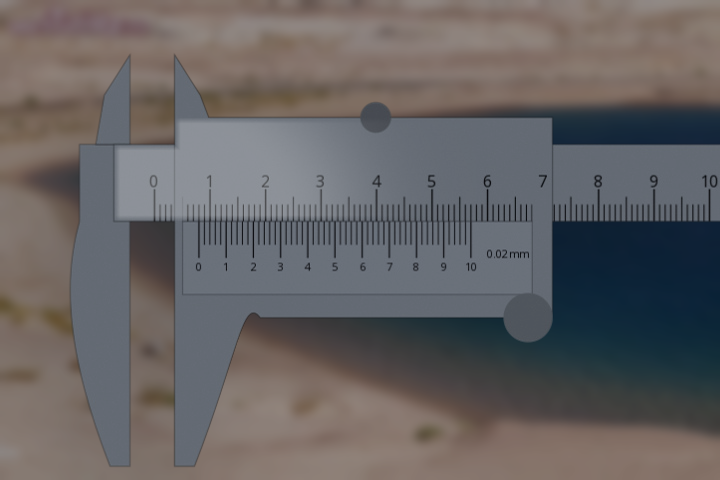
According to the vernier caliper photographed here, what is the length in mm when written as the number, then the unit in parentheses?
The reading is 8.0 (mm)
